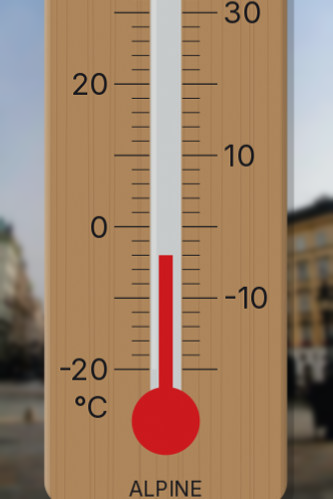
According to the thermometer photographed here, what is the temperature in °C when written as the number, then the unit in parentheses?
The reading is -4 (°C)
